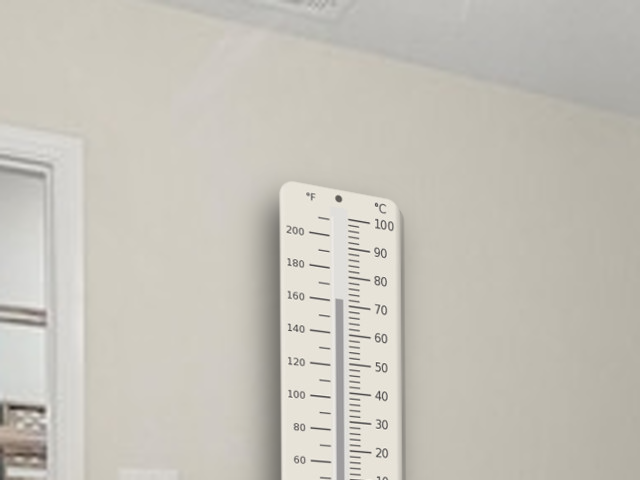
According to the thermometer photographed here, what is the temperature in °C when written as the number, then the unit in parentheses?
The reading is 72 (°C)
